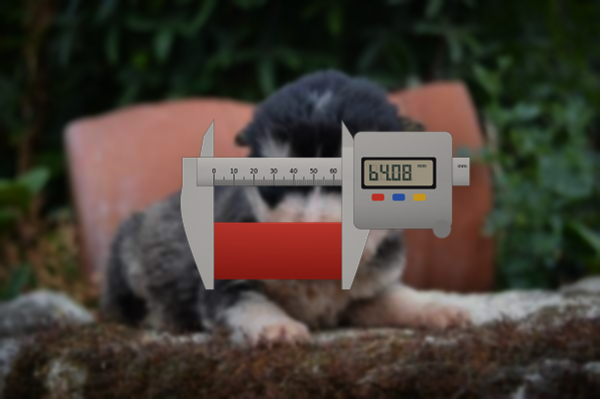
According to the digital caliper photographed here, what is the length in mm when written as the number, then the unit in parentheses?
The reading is 64.08 (mm)
